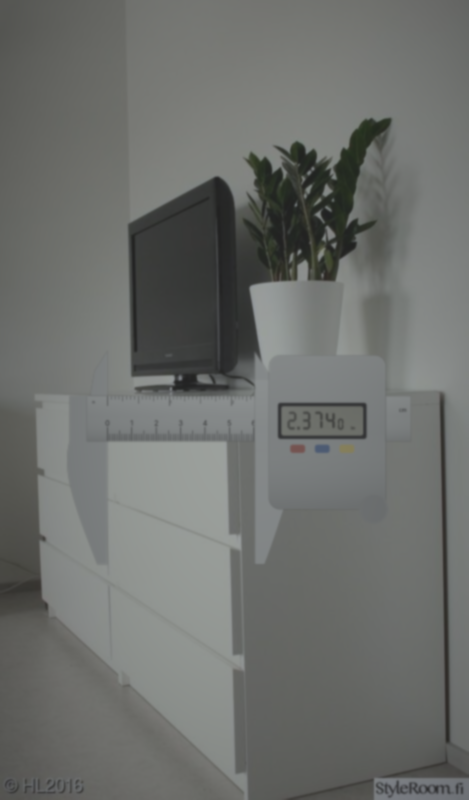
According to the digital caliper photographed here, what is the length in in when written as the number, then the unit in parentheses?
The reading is 2.3740 (in)
